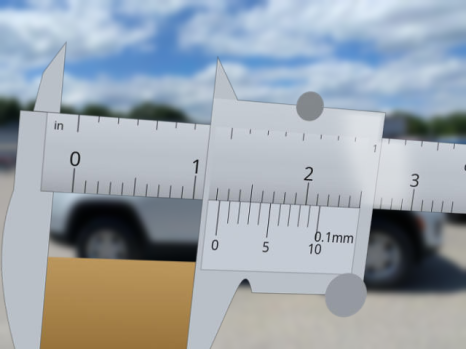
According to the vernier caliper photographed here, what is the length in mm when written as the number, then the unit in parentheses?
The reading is 12.3 (mm)
